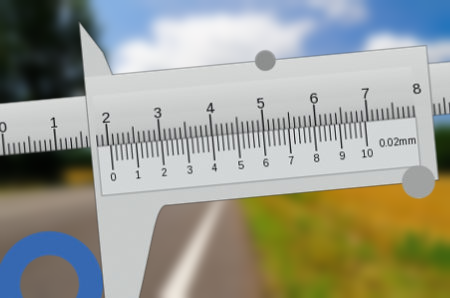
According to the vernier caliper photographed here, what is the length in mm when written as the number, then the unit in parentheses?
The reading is 20.5 (mm)
